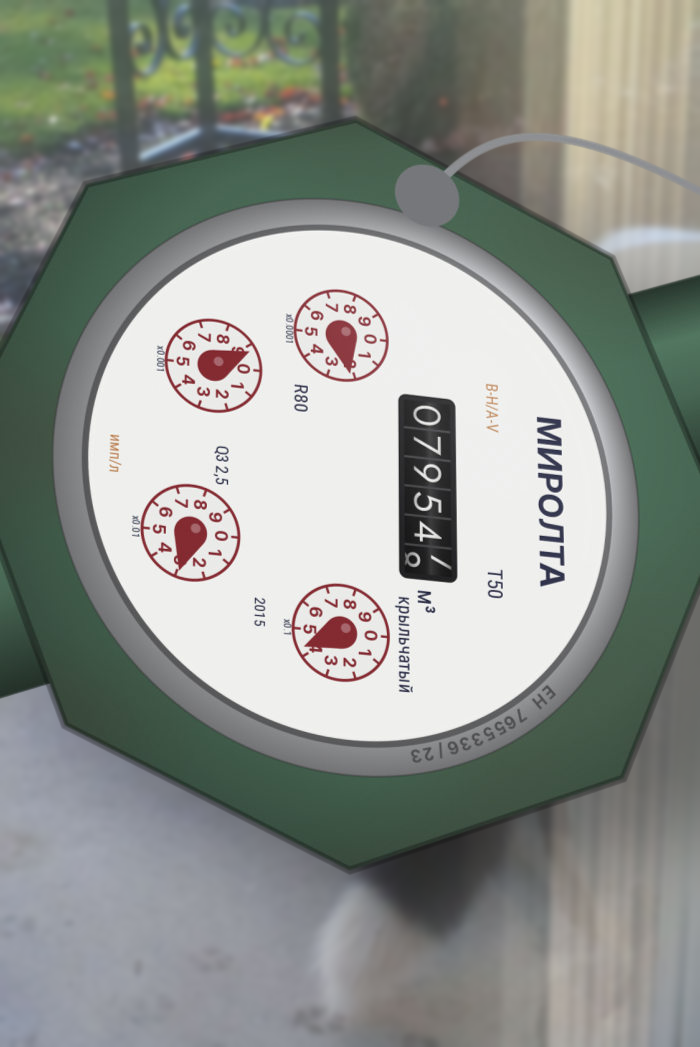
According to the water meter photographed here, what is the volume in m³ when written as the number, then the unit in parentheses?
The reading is 79547.4292 (m³)
